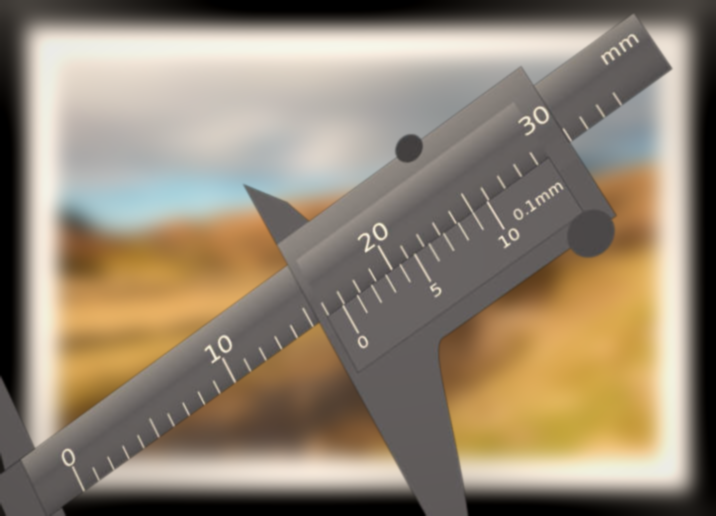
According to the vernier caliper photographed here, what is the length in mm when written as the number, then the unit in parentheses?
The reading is 16.9 (mm)
